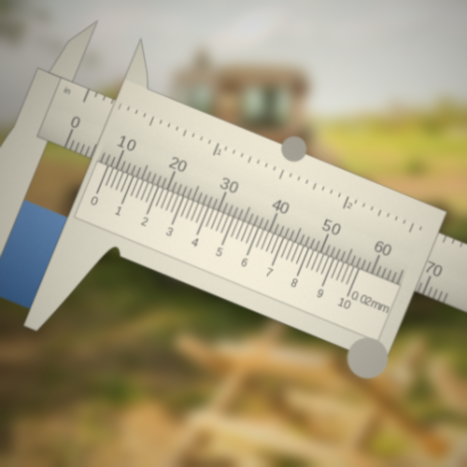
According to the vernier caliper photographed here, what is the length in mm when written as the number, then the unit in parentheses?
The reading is 8.5 (mm)
